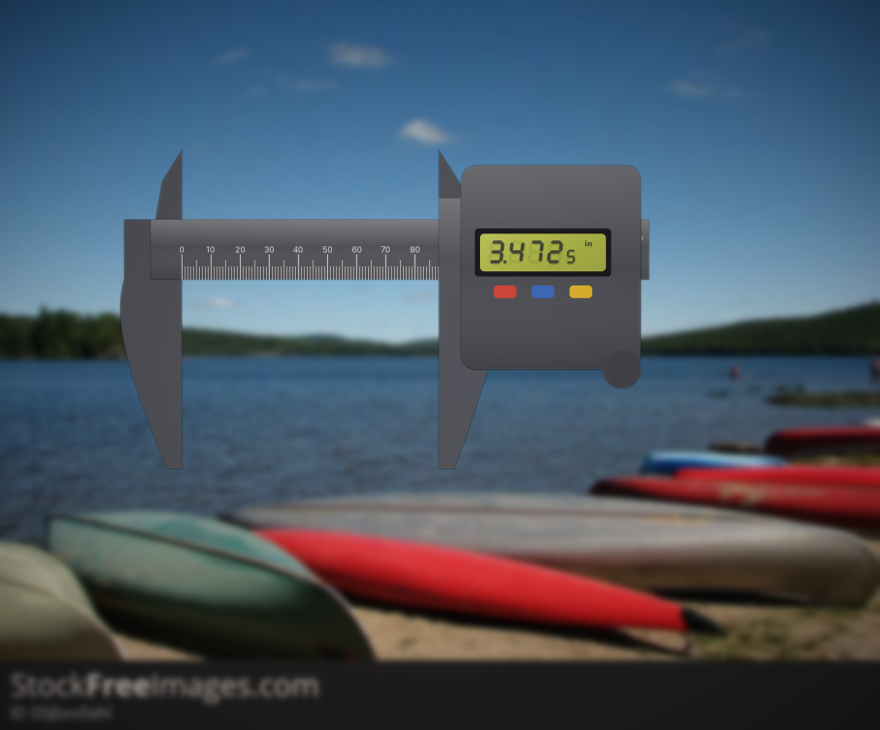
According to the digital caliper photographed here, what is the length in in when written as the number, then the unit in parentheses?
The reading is 3.4725 (in)
